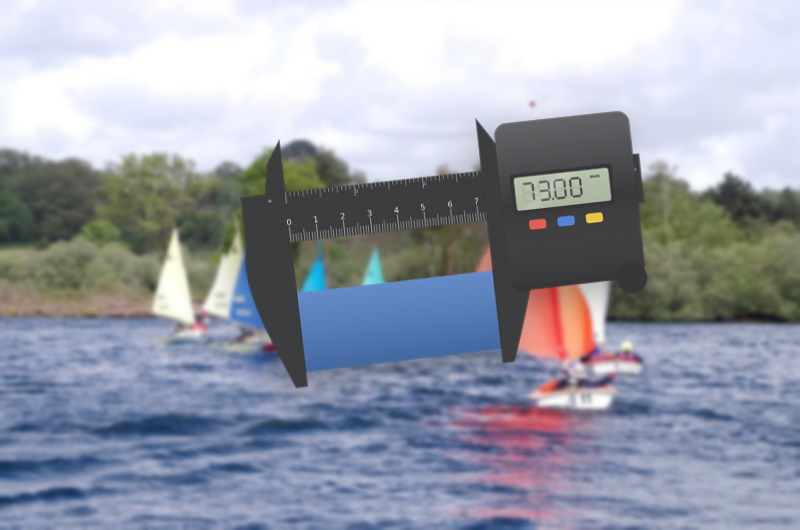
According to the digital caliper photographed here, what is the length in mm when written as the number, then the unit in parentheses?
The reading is 73.00 (mm)
